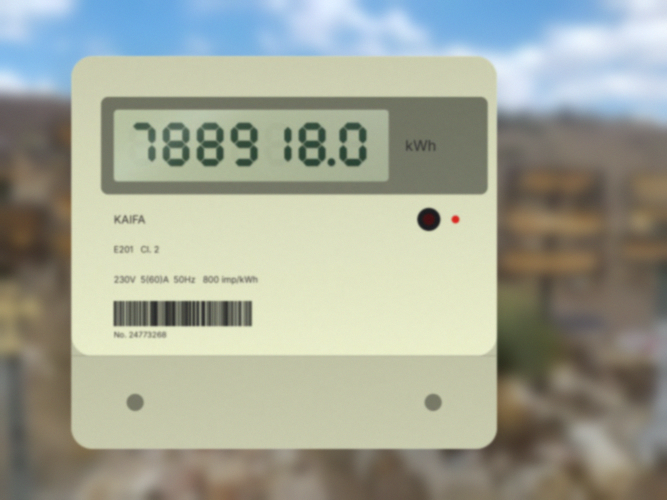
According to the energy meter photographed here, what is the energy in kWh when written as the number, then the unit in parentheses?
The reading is 788918.0 (kWh)
